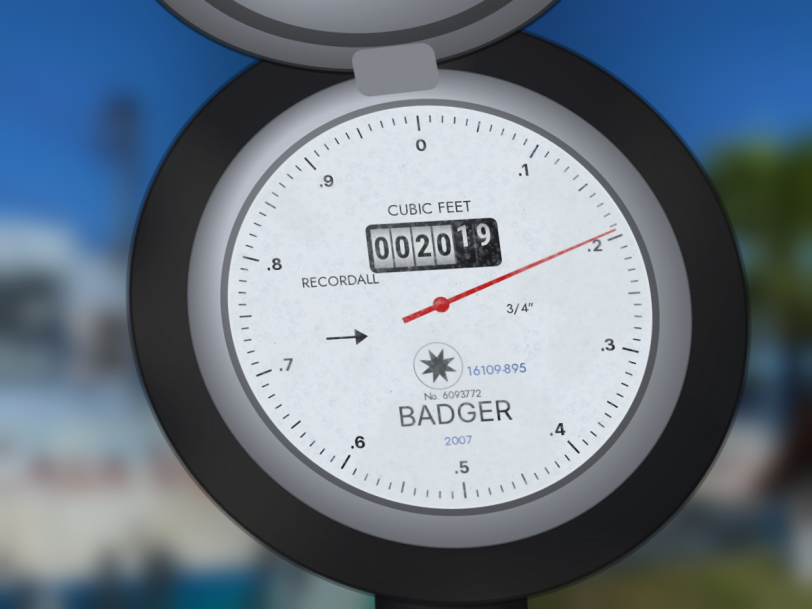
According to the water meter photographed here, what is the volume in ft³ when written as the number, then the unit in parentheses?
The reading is 2019.19 (ft³)
